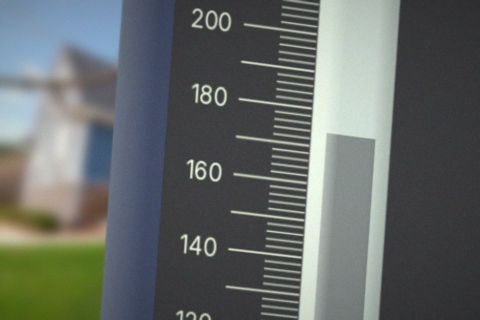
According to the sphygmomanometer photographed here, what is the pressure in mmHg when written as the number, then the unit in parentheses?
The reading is 174 (mmHg)
